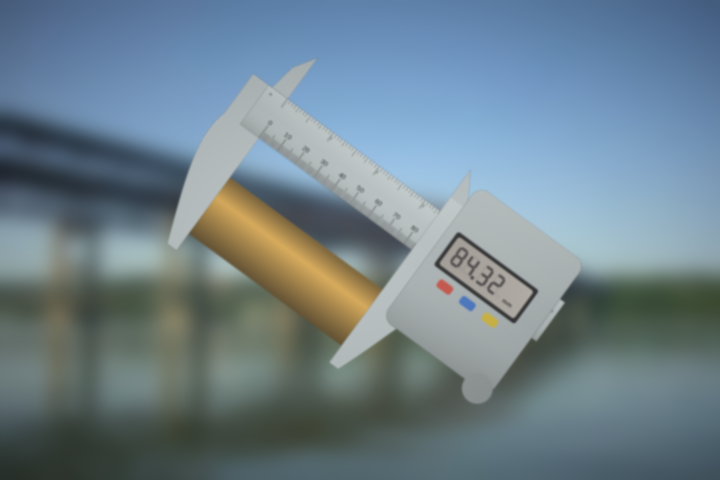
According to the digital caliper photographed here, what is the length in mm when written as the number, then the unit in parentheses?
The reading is 84.32 (mm)
